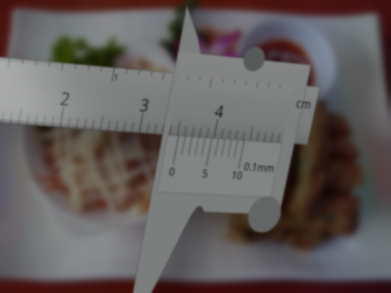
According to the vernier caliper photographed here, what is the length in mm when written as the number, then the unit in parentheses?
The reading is 35.2 (mm)
